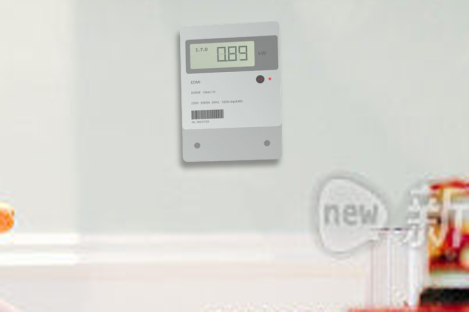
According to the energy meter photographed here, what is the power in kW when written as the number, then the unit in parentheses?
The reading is 0.89 (kW)
